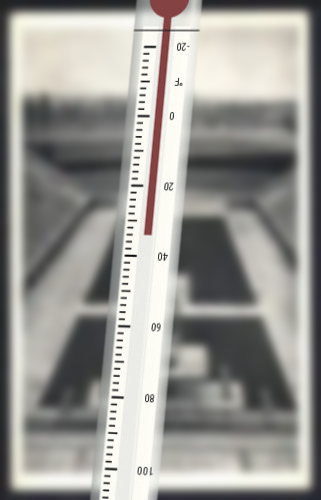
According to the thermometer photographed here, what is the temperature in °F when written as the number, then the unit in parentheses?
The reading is 34 (°F)
